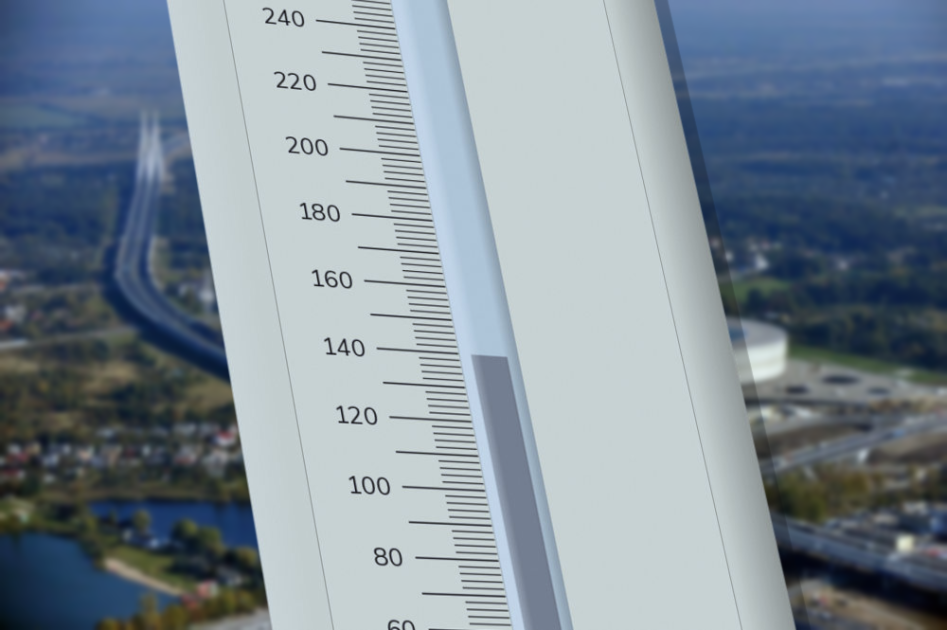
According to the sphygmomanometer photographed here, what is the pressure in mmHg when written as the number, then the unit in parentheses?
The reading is 140 (mmHg)
